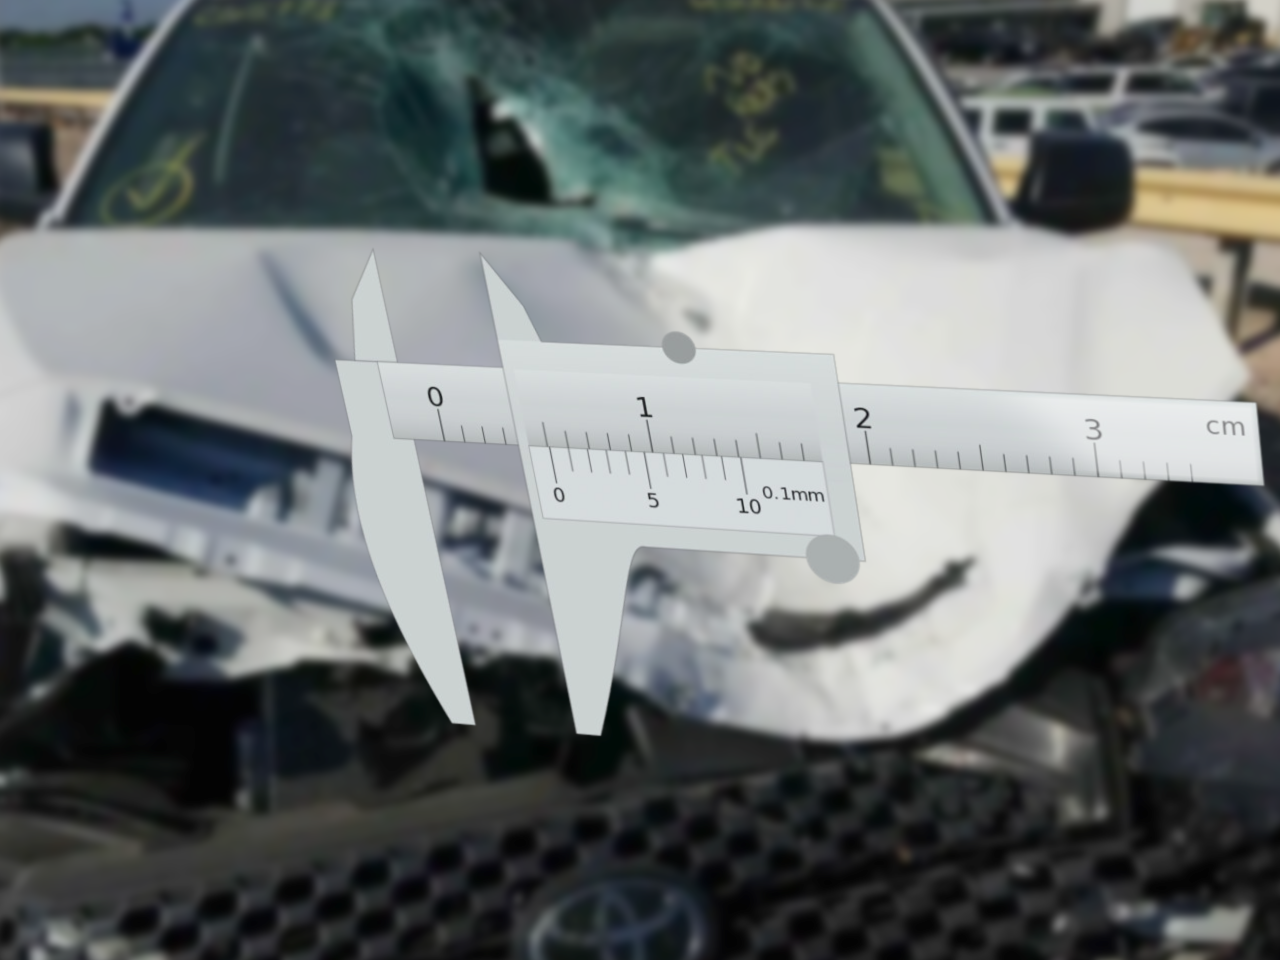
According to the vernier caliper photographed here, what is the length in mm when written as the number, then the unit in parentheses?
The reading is 5.1 (mm)
